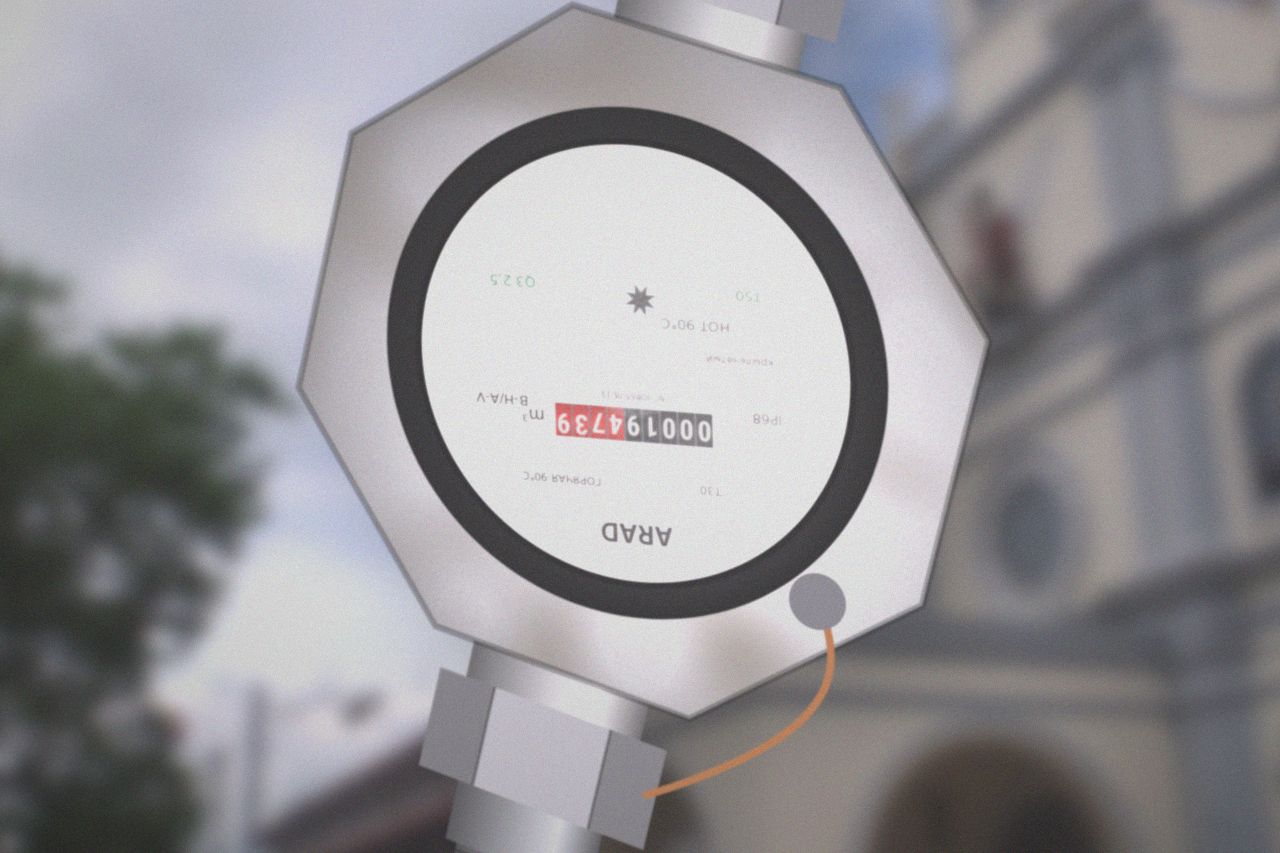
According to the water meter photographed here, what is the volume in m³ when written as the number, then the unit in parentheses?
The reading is 19.4739 (m³)
